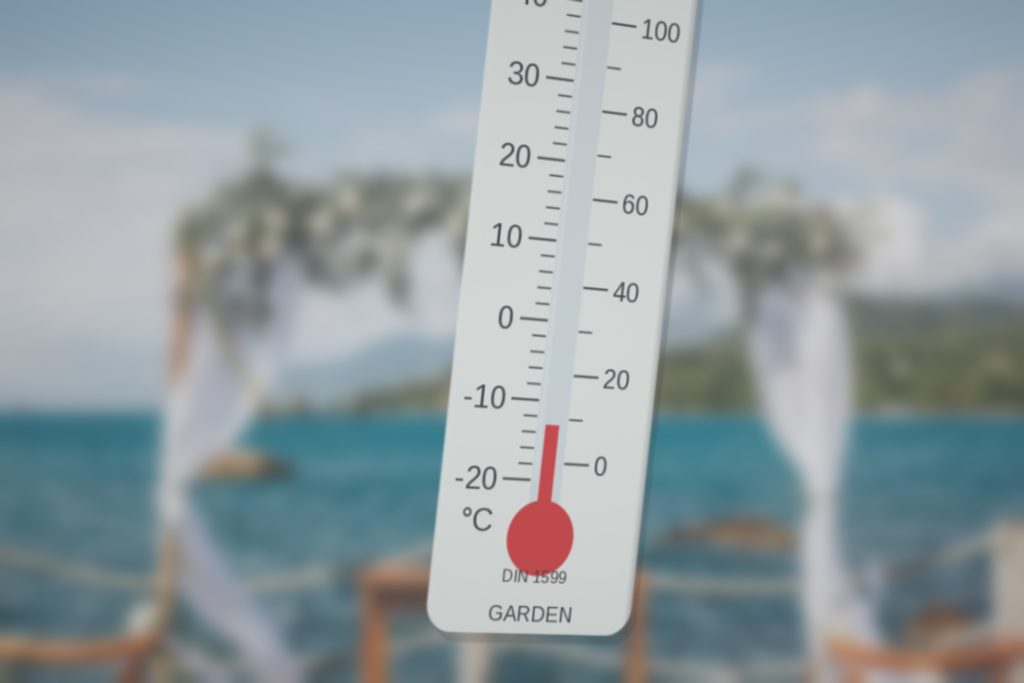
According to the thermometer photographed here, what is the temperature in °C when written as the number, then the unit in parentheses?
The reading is -13 (°C)
